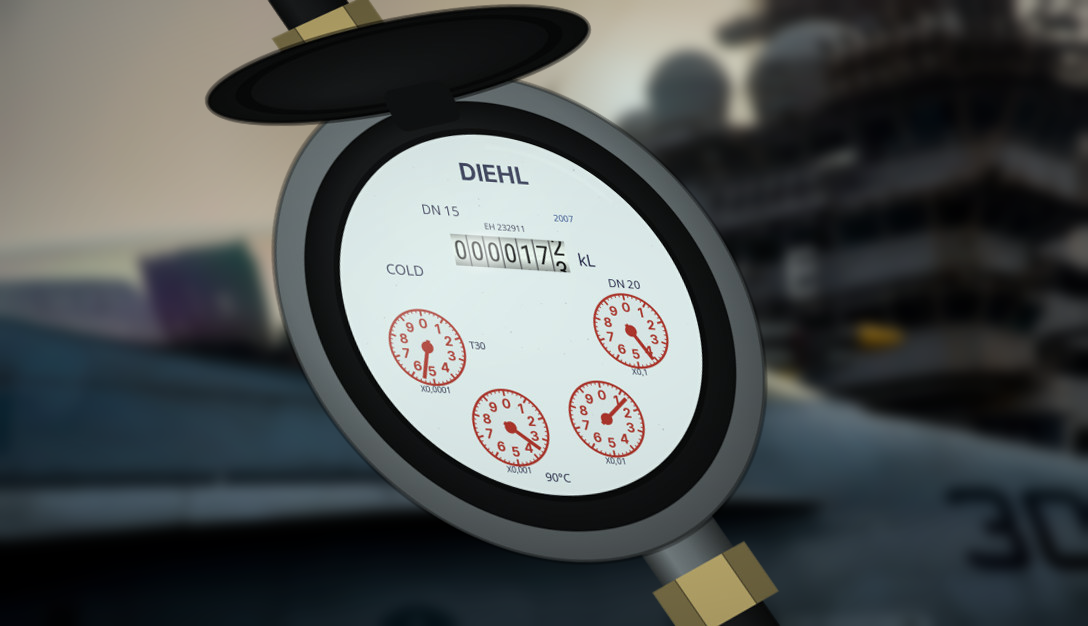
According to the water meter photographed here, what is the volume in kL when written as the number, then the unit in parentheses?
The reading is 172.4135 (kL)
